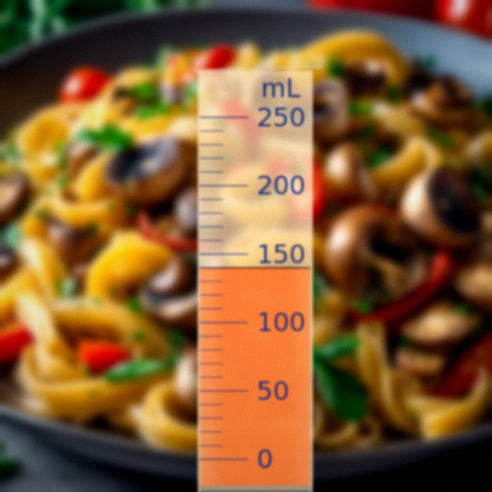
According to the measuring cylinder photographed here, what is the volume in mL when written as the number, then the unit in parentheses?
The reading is 140 (mL)
